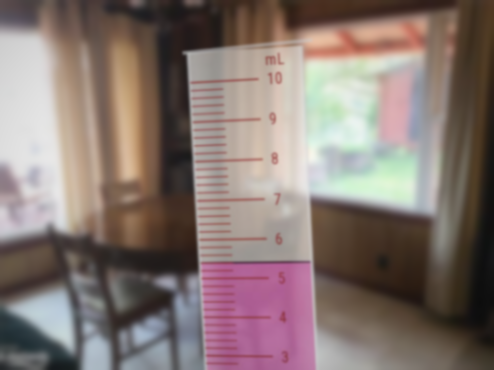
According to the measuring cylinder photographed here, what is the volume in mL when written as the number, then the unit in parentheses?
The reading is 5.4 (mL)
